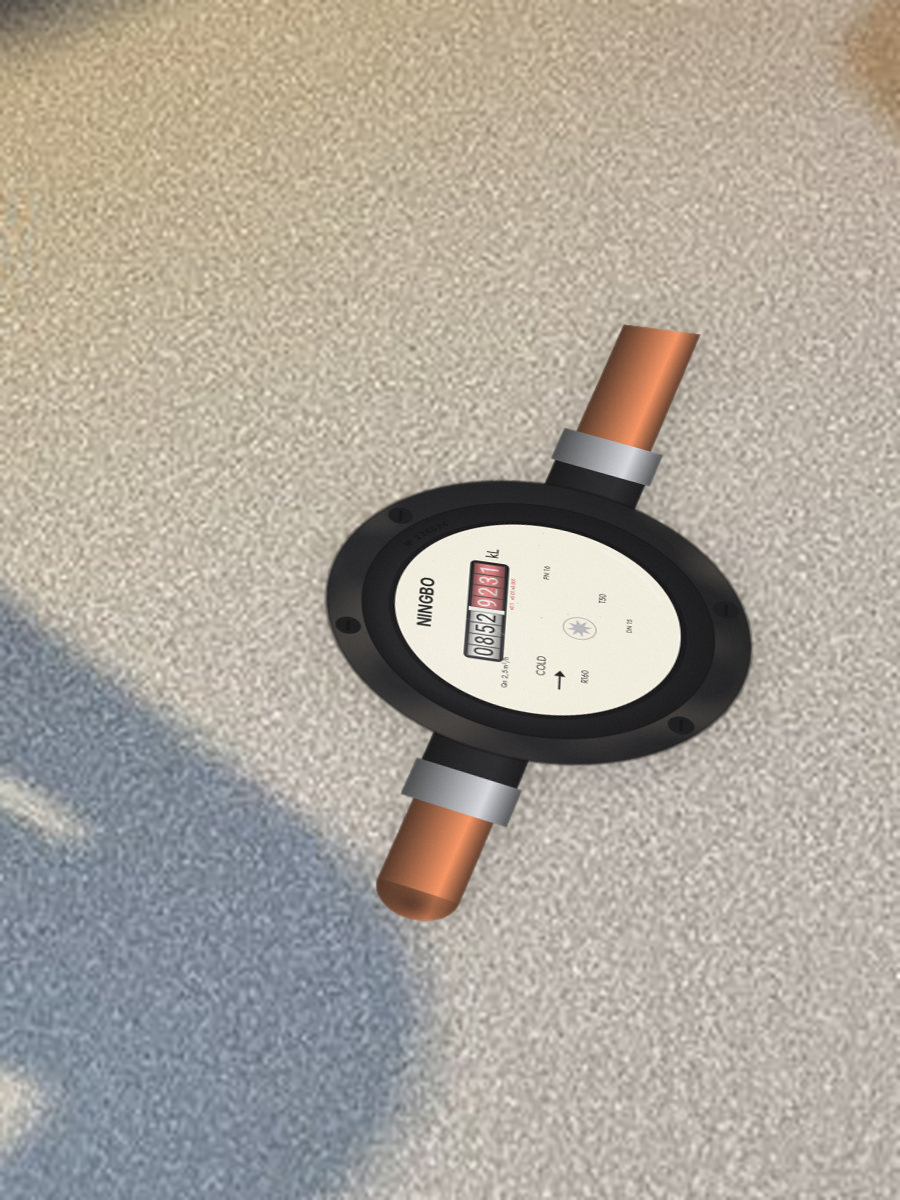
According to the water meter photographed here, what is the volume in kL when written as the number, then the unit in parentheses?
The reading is 852.9231 (kL)
